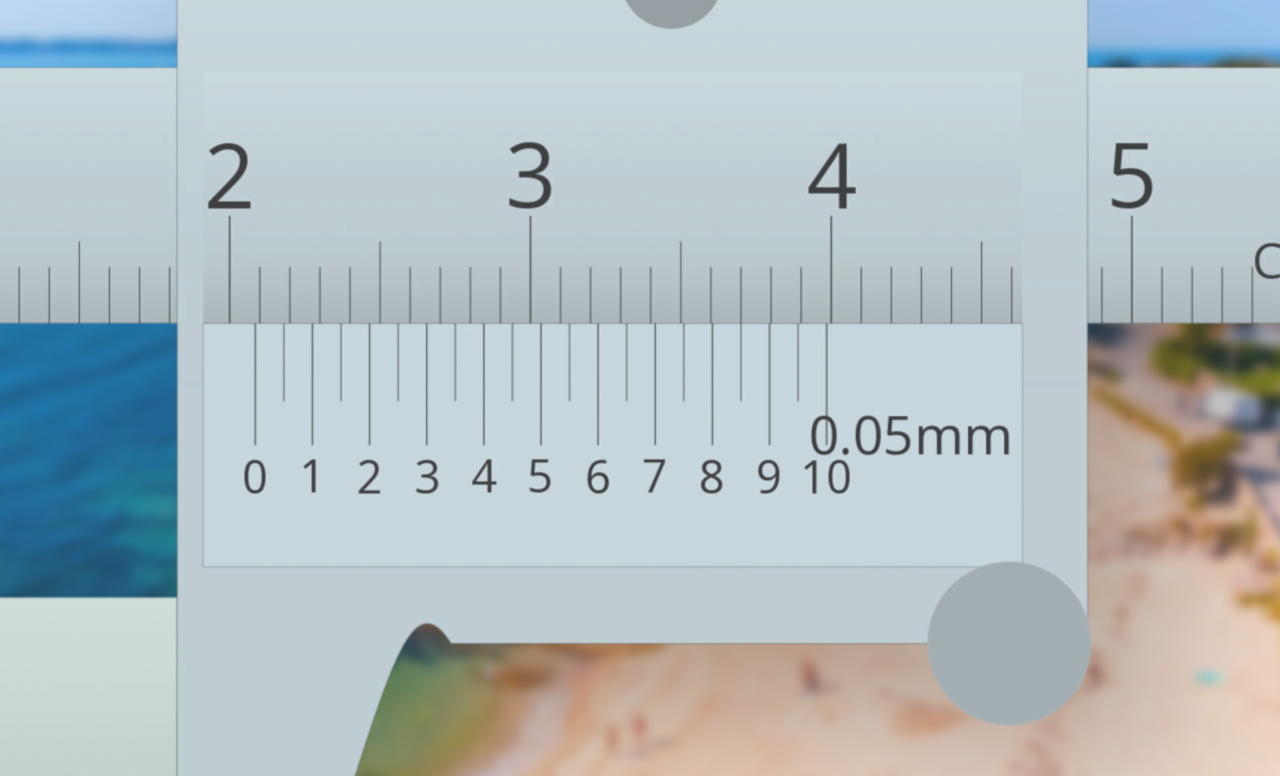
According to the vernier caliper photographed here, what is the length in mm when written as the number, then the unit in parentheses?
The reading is 20.85 (mm)
